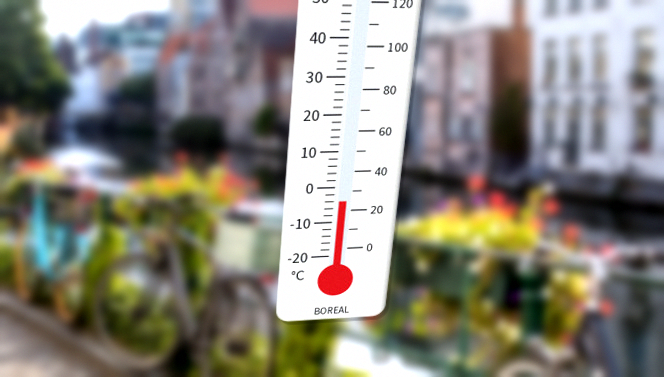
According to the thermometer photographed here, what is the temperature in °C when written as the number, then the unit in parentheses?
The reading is -4 (°C)
